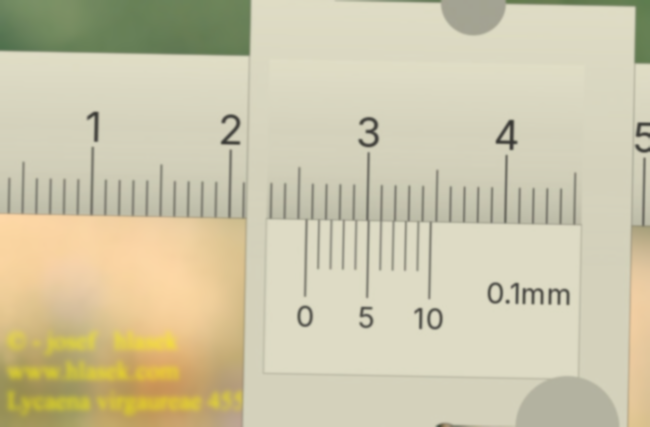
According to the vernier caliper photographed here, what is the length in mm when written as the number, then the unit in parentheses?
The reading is 25.6 (mm)
